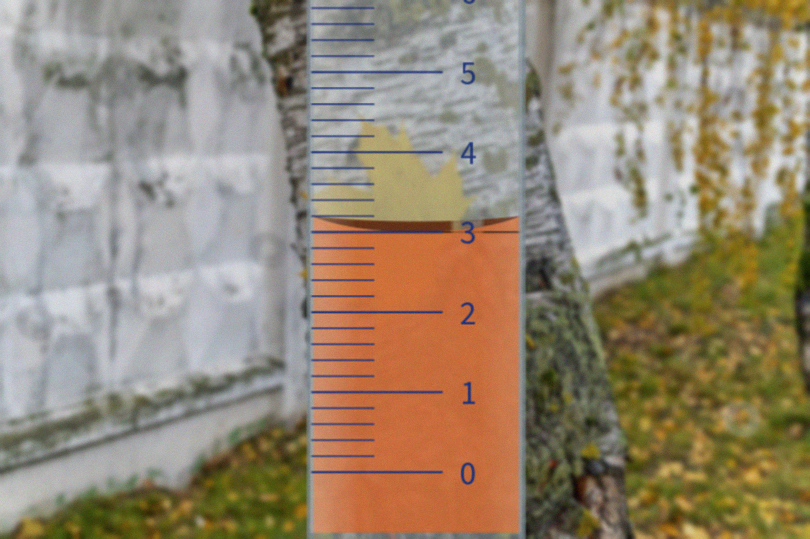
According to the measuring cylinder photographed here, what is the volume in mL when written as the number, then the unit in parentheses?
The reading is 3 (mL)
